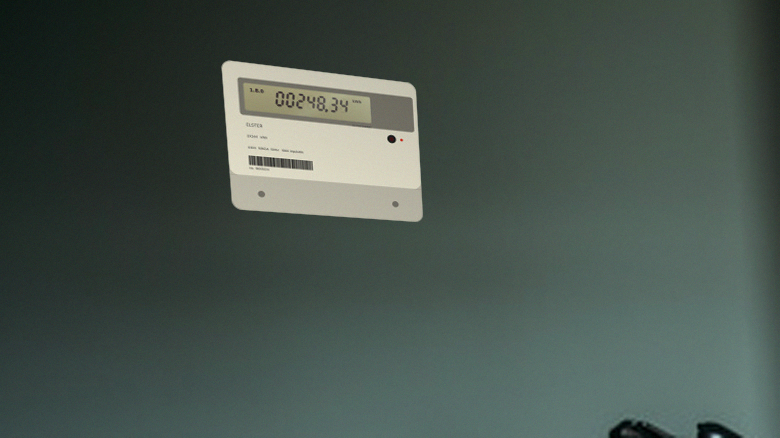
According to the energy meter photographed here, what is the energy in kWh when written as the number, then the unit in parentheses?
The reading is 248.34 (kWh)
